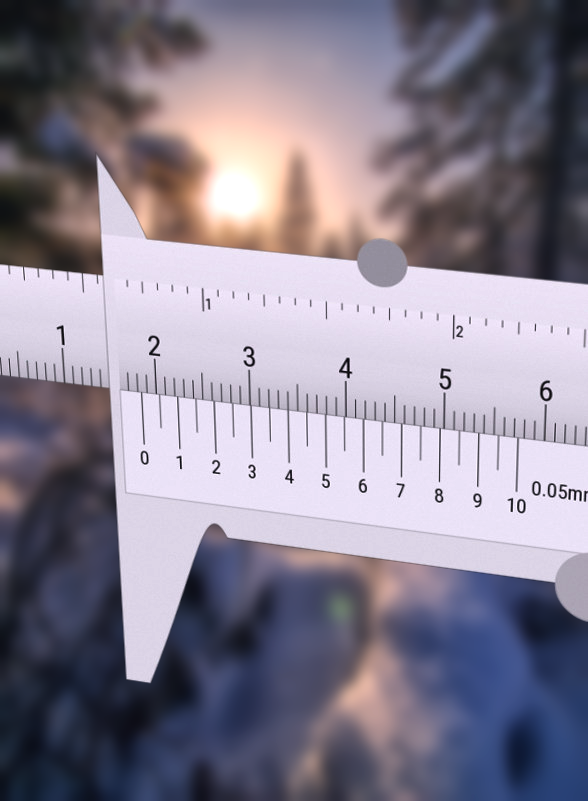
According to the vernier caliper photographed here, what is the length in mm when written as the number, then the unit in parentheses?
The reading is 18.4 (mm)
